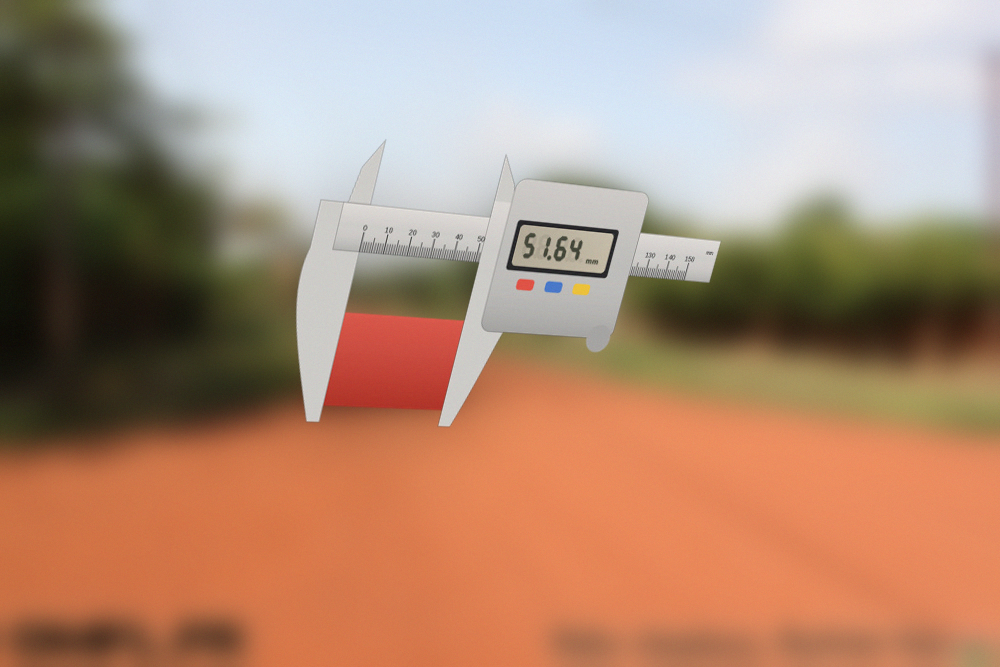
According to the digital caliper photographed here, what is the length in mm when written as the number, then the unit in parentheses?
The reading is 51.64 (mm)
